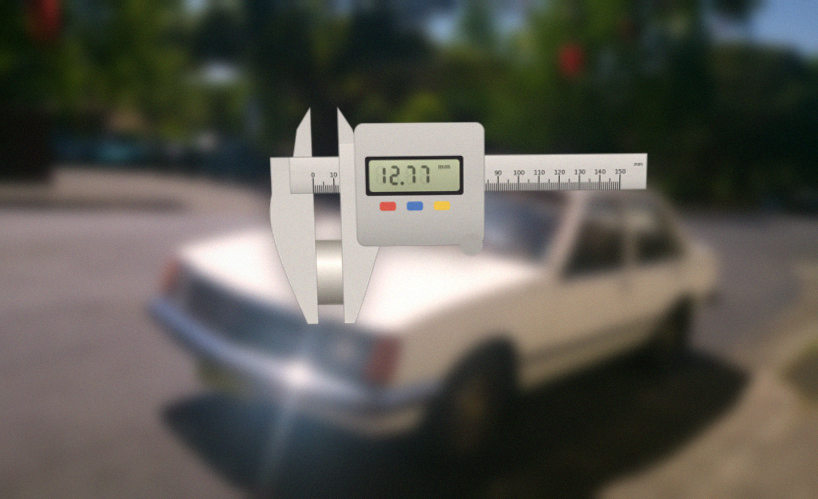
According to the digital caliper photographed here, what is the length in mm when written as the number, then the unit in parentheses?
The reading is 12.77 (mm)
